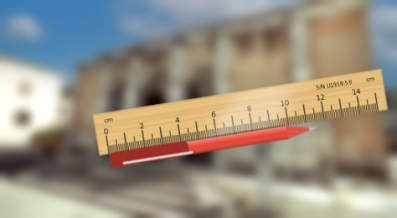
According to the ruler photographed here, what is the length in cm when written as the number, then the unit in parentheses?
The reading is 11.5 (cm)
